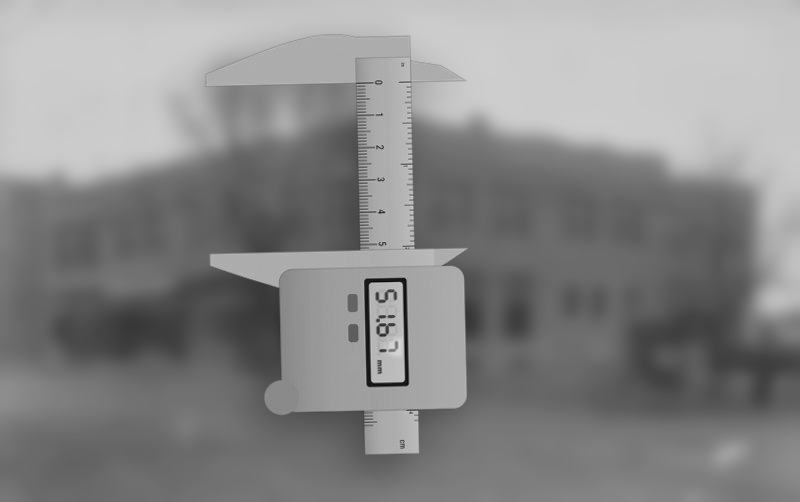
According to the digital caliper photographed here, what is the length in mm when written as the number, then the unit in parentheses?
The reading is 51.67 (mm)
